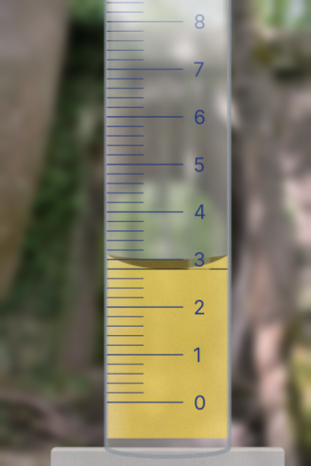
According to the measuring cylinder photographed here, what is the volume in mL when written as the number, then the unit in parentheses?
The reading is 2.8 (mL)
